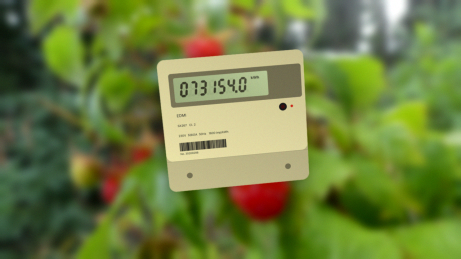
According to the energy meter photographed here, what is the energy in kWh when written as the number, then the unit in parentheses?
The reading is 73154.0 (kWh)
